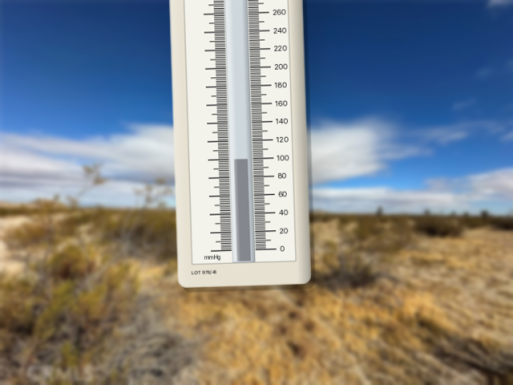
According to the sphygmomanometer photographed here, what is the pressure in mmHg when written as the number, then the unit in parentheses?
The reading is 100 (mmHg)
